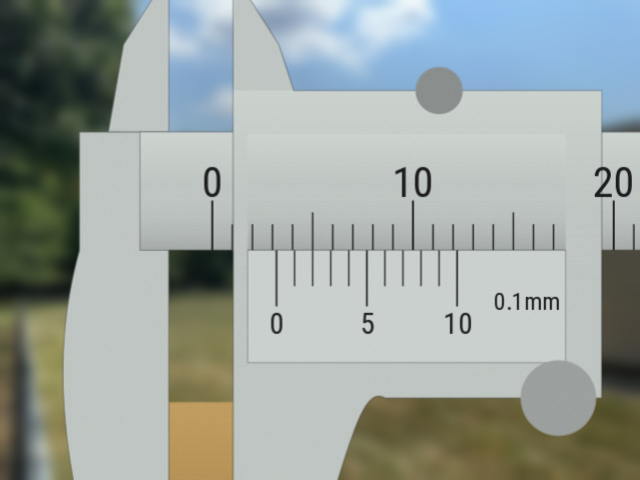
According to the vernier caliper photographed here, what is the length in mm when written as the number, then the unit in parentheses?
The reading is 3.2 (mm)
